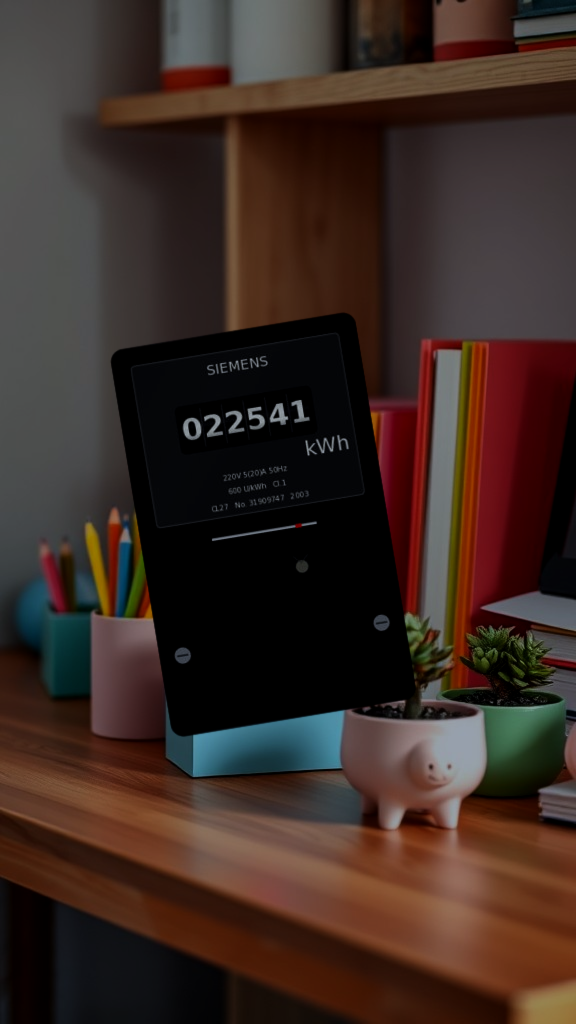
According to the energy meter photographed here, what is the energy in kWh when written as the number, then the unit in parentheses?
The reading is 22541 (kWh)
